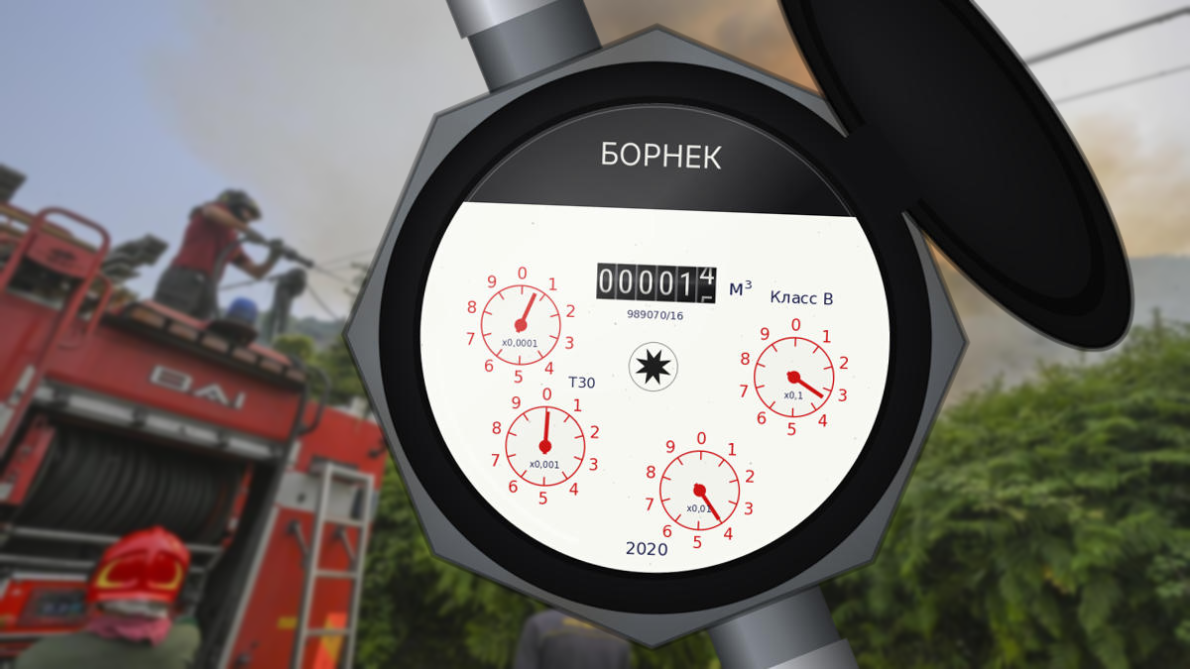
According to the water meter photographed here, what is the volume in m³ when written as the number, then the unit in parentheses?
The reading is 14.3400 (m³)
